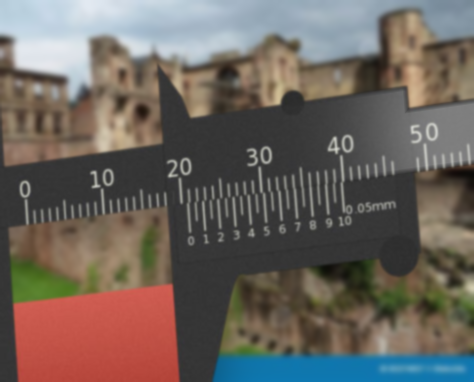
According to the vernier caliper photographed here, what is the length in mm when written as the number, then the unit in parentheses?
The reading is 20.8 (mm)
